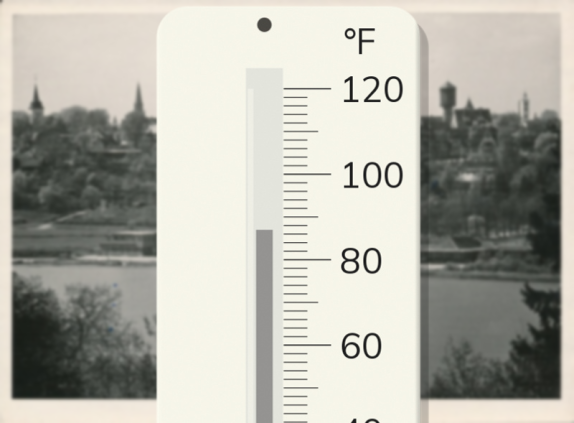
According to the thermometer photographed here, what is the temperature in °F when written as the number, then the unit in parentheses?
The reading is 87 (°F)
